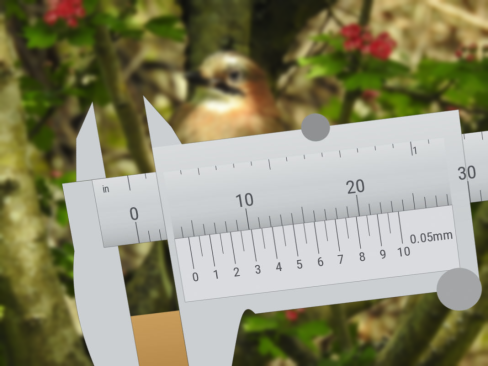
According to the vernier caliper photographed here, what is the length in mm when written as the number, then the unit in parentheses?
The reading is 4.5 (mm)
